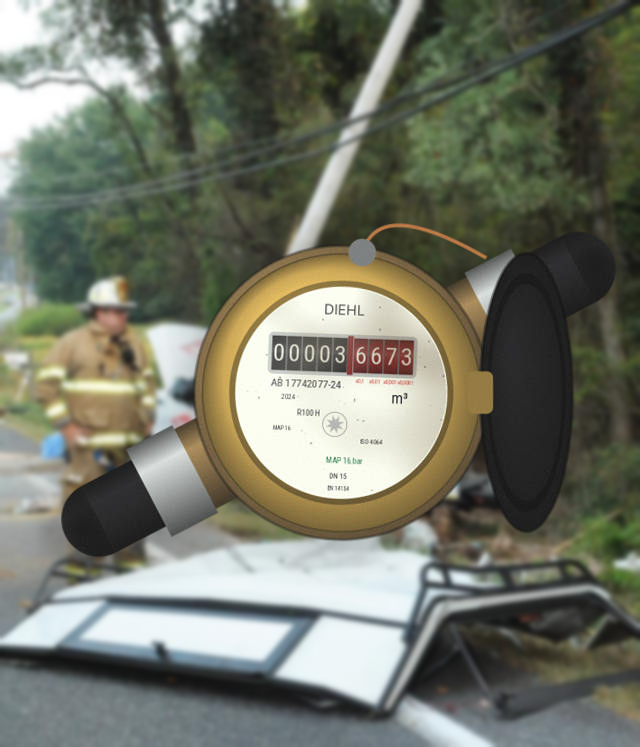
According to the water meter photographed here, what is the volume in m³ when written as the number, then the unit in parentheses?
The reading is 3.6673 (m³)
